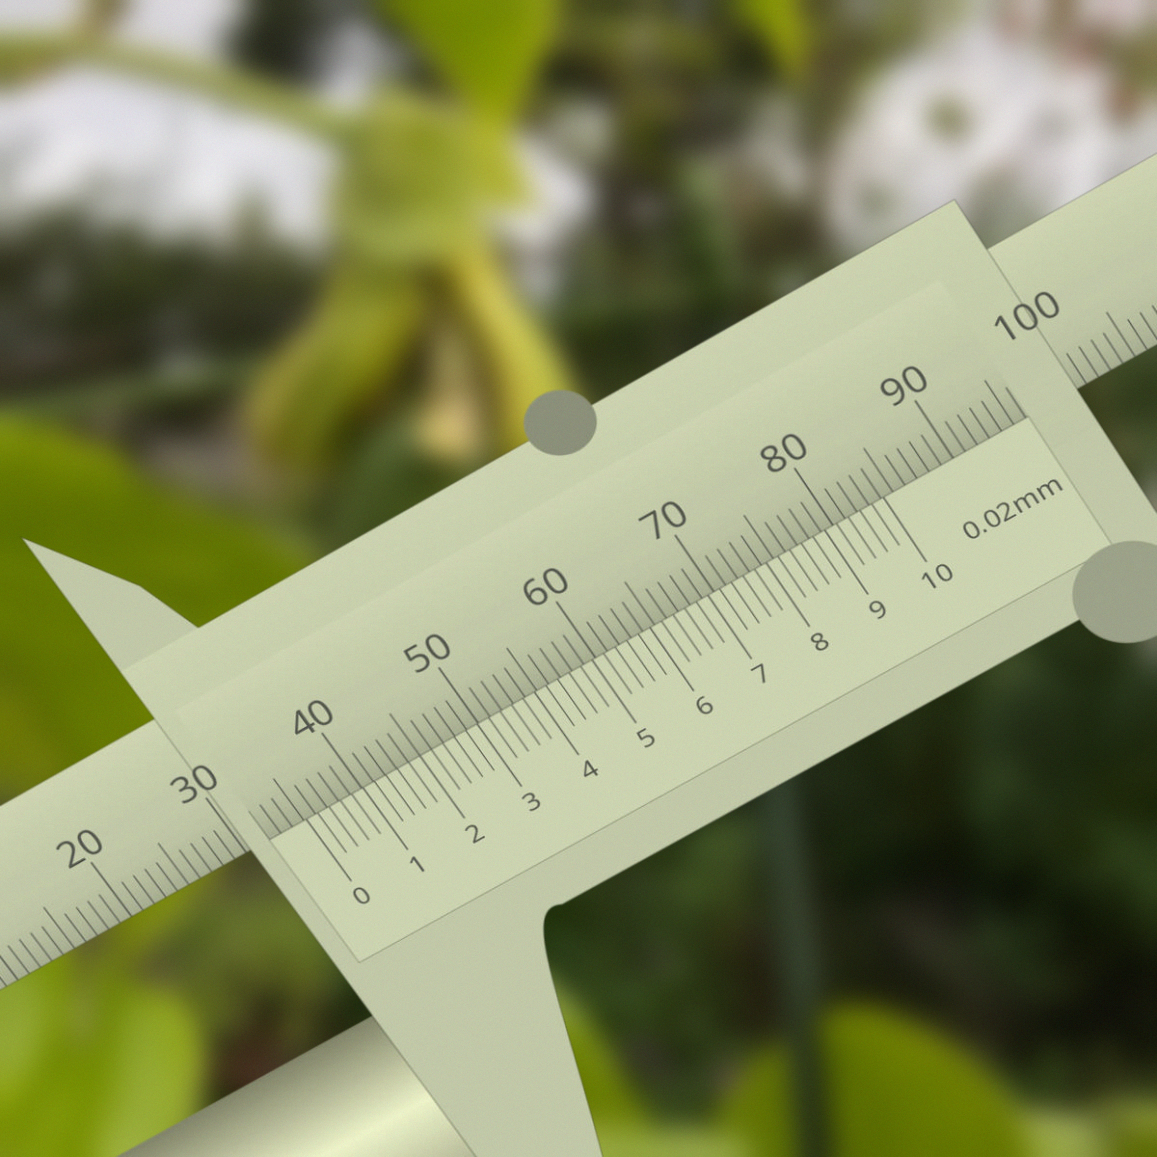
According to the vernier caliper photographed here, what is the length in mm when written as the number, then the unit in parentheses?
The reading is 35.2 (mm)
